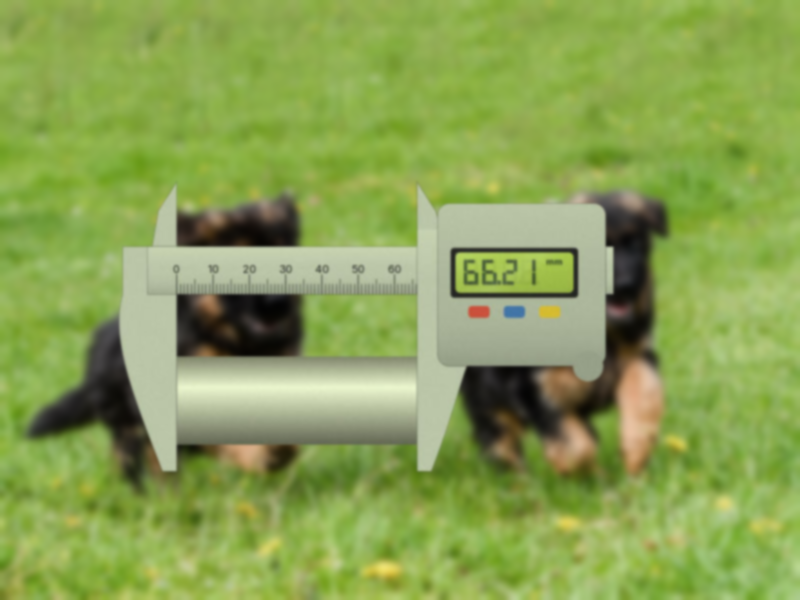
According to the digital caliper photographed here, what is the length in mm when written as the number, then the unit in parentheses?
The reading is 66.21 (mm)
